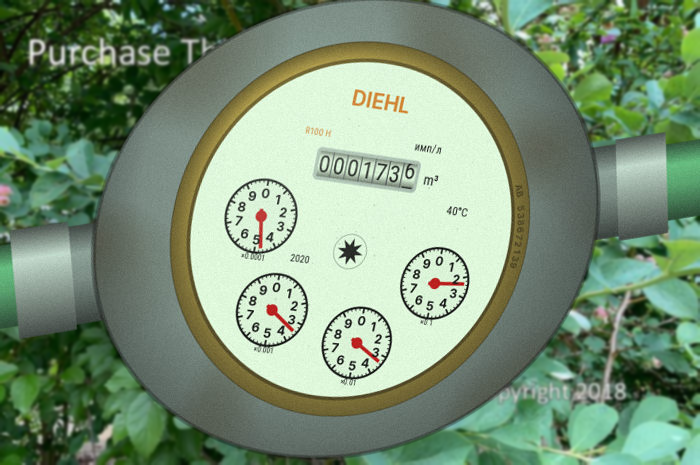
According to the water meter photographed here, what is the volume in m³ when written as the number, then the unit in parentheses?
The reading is 1736.2334 (m³)
